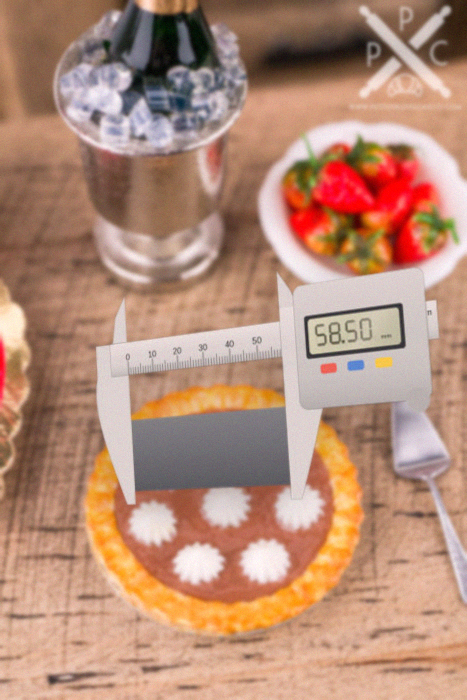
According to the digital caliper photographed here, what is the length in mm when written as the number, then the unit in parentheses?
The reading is 58.50 (mm)
